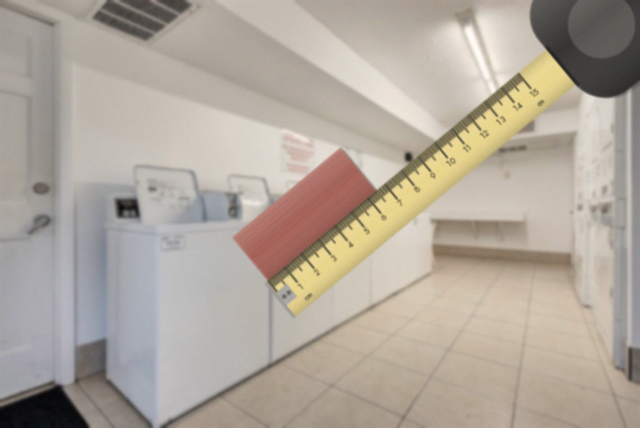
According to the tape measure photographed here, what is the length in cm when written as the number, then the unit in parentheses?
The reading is 6.5 (cm)
